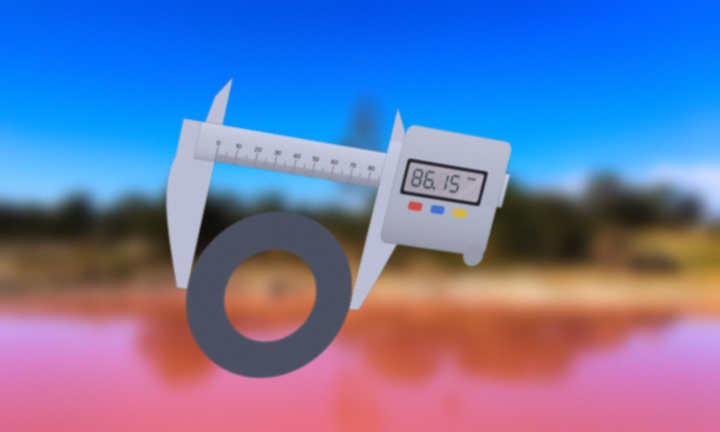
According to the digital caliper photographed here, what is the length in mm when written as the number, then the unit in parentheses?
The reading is 86.15 (mm)
